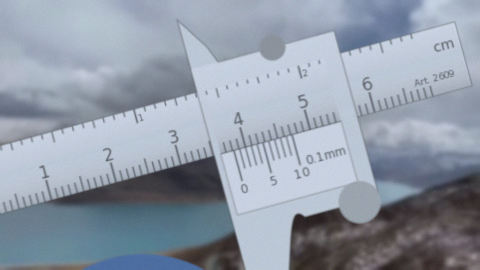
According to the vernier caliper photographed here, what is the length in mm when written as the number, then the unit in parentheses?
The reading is 38.2 (mm)
